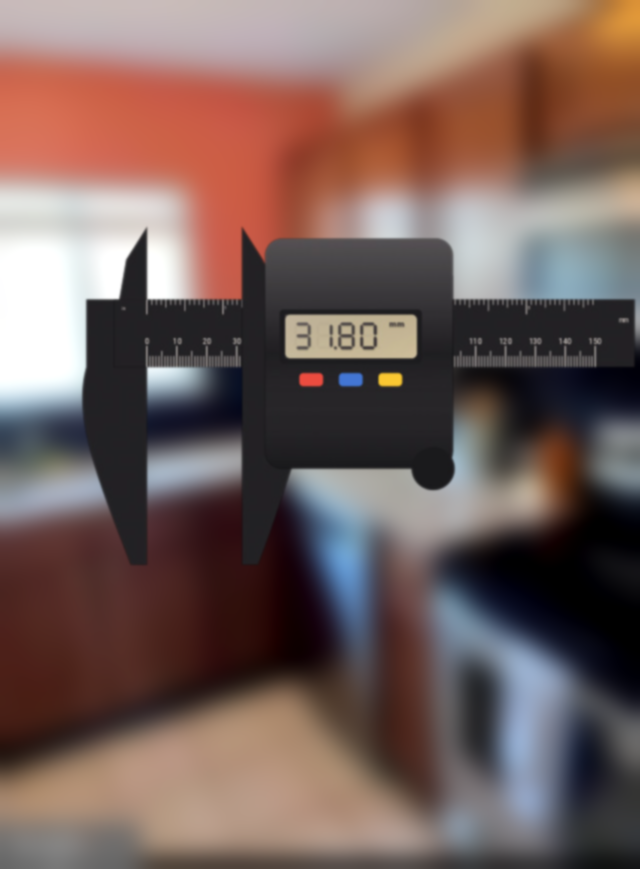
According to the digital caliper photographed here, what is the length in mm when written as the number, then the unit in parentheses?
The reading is 31.80 (mm)
